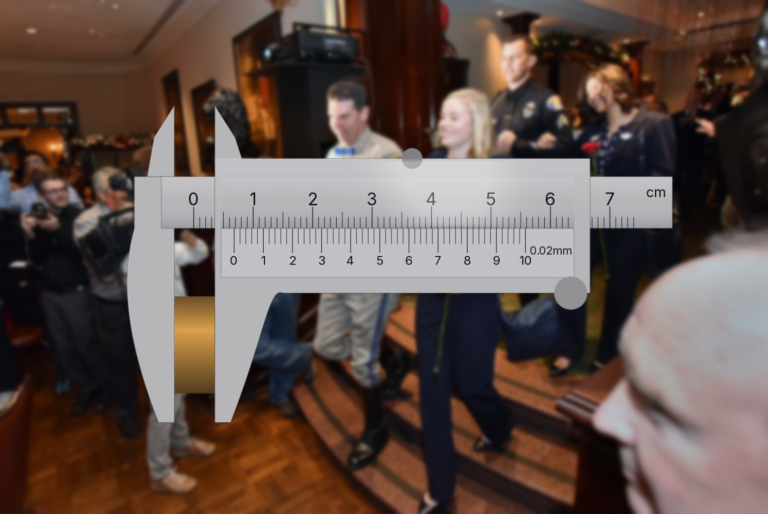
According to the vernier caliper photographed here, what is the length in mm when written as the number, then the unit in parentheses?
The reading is 6.8 (mm)
